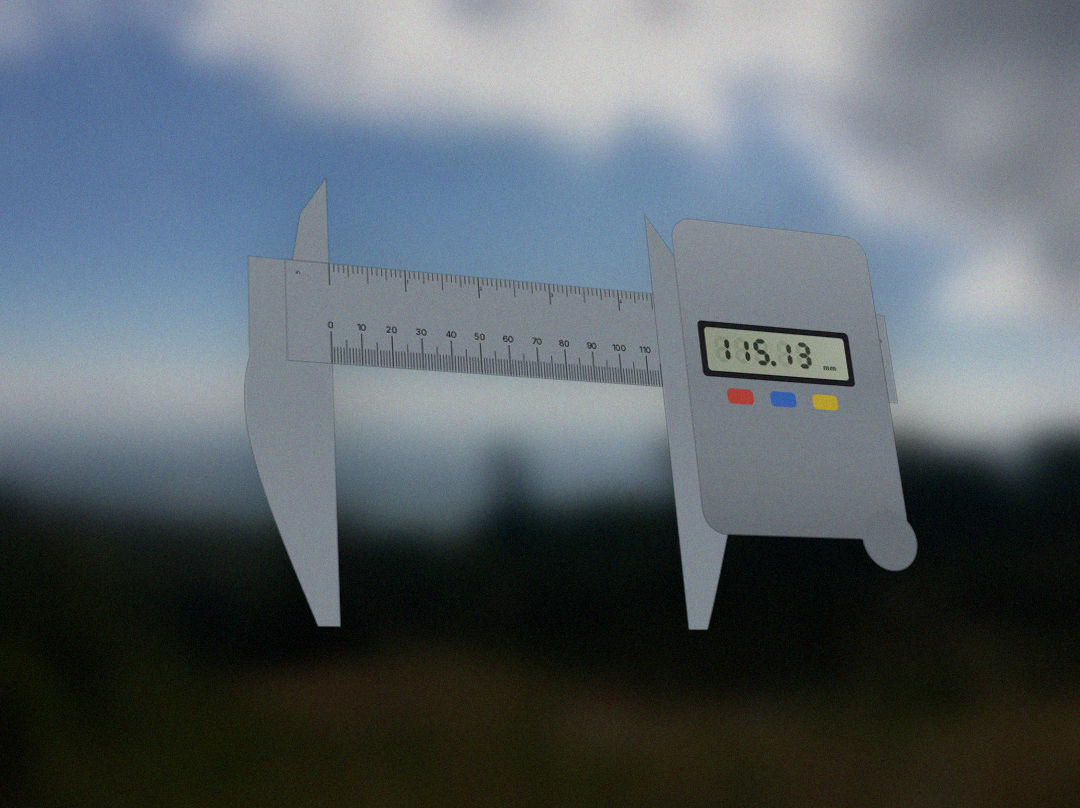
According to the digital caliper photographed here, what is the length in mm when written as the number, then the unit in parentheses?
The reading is 115.13 (mm)
